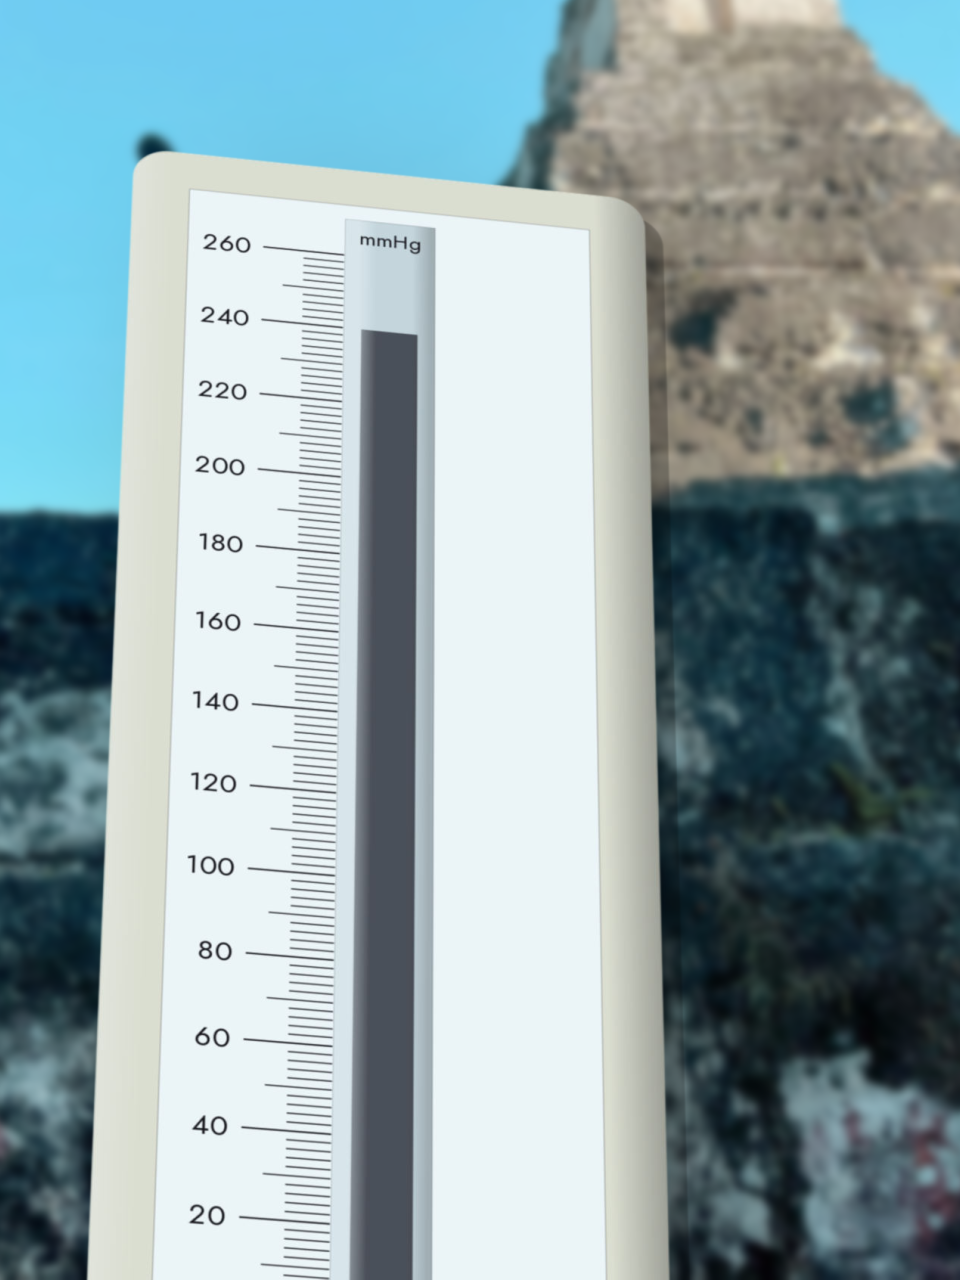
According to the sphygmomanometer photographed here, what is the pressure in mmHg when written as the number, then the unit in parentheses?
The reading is 240 (mmHg)
